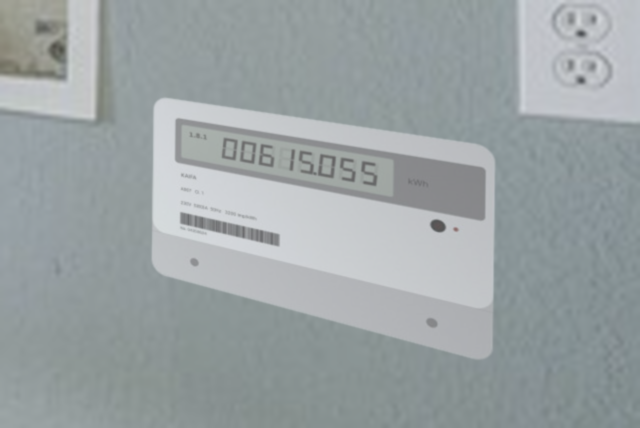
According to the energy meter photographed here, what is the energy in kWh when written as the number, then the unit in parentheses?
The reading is 615.055 (kWh)
